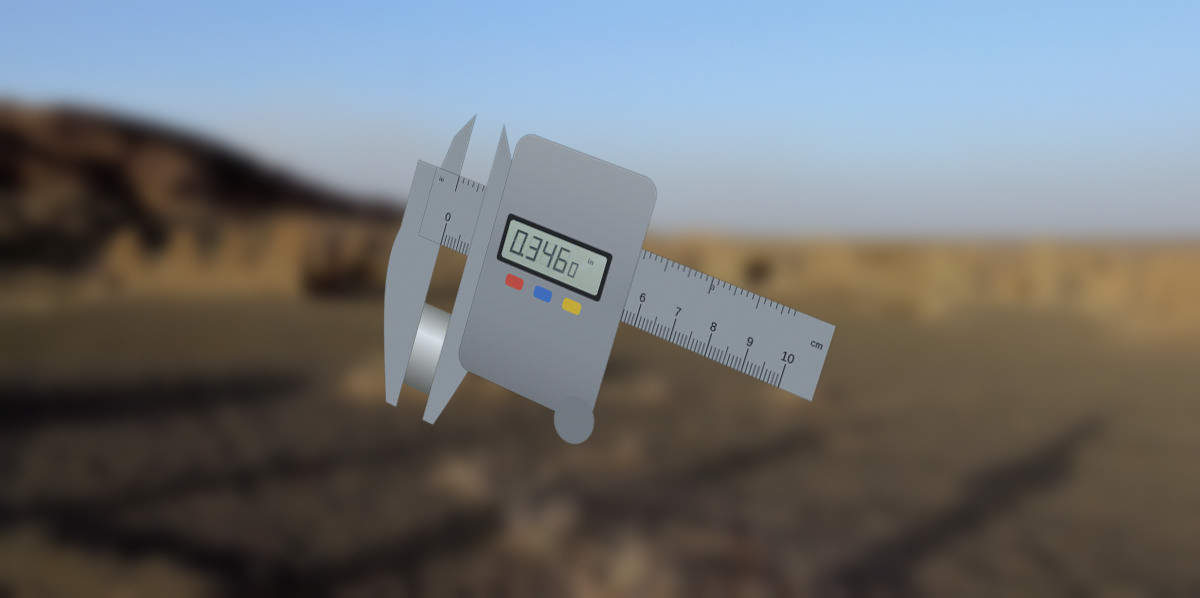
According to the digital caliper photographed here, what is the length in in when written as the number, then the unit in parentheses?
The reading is 0.3460 (in)
